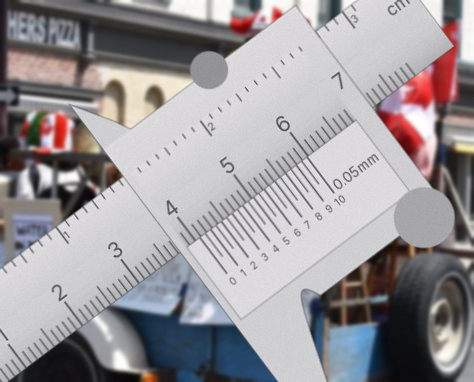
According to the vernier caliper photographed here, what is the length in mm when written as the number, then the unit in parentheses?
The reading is 40.8 (mm)
